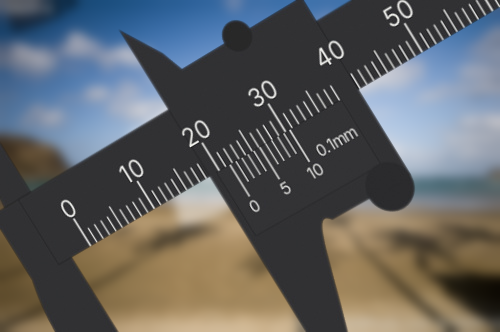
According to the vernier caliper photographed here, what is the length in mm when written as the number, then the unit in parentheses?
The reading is 21.6 (mm)
